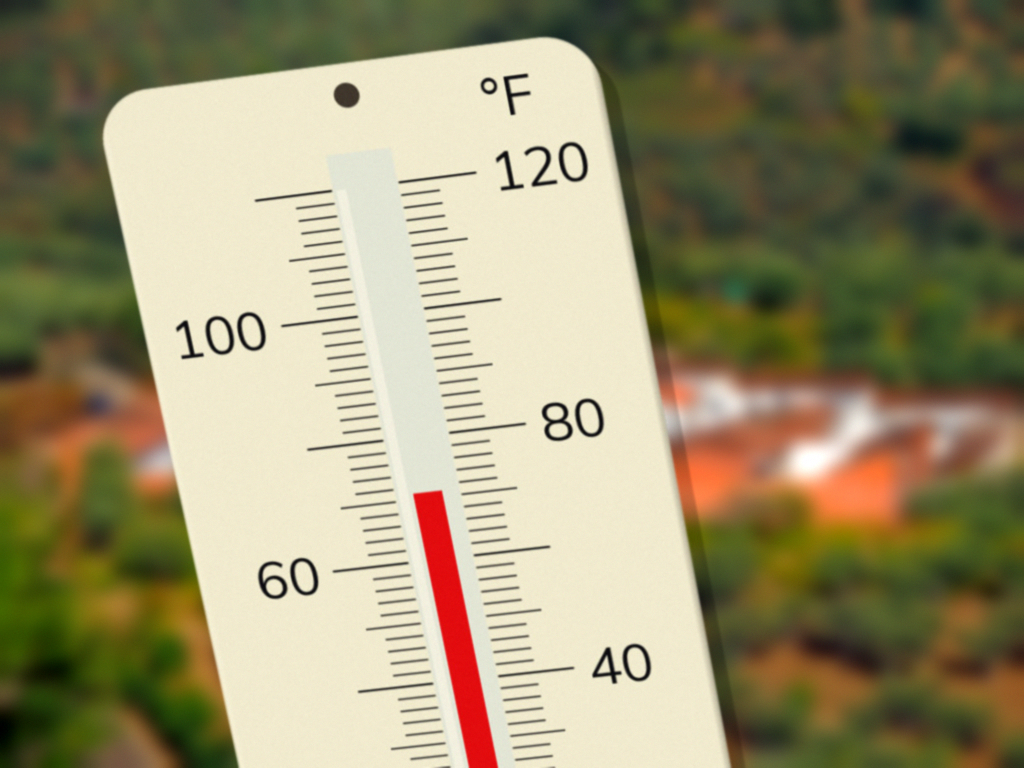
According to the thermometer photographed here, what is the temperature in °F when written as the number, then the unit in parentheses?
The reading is 71 (°F)
